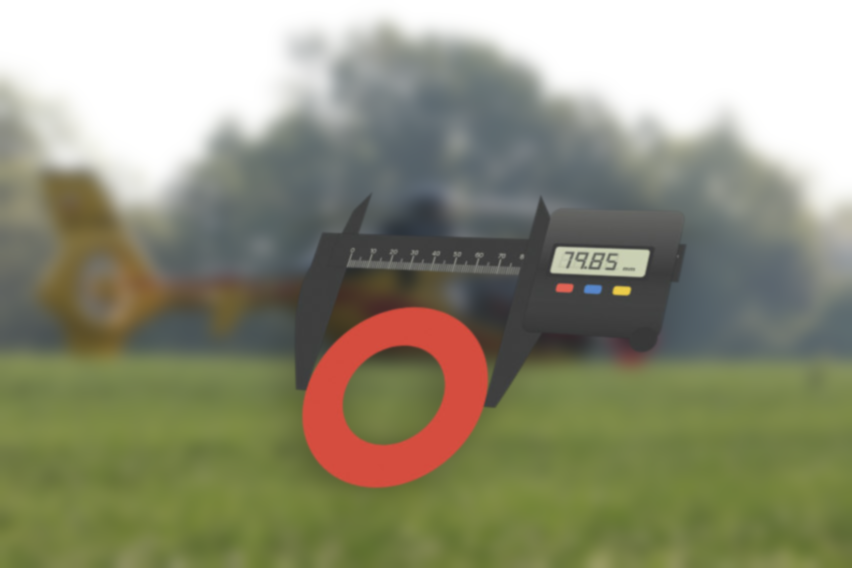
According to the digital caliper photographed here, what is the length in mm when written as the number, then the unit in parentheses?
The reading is 79.85 (mm)
